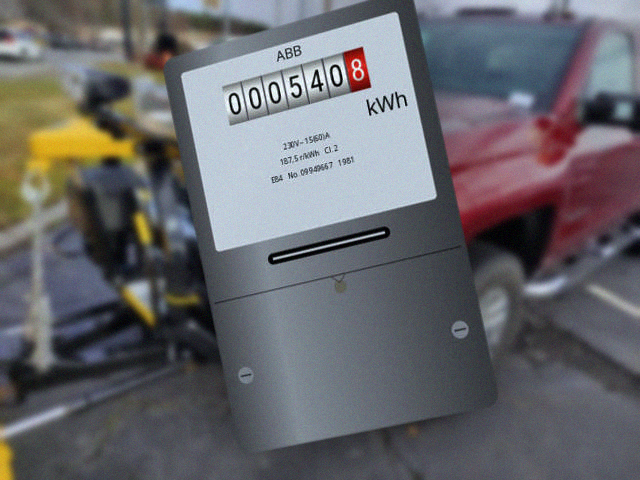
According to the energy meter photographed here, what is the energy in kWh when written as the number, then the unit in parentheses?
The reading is 540.8 (kWh)
